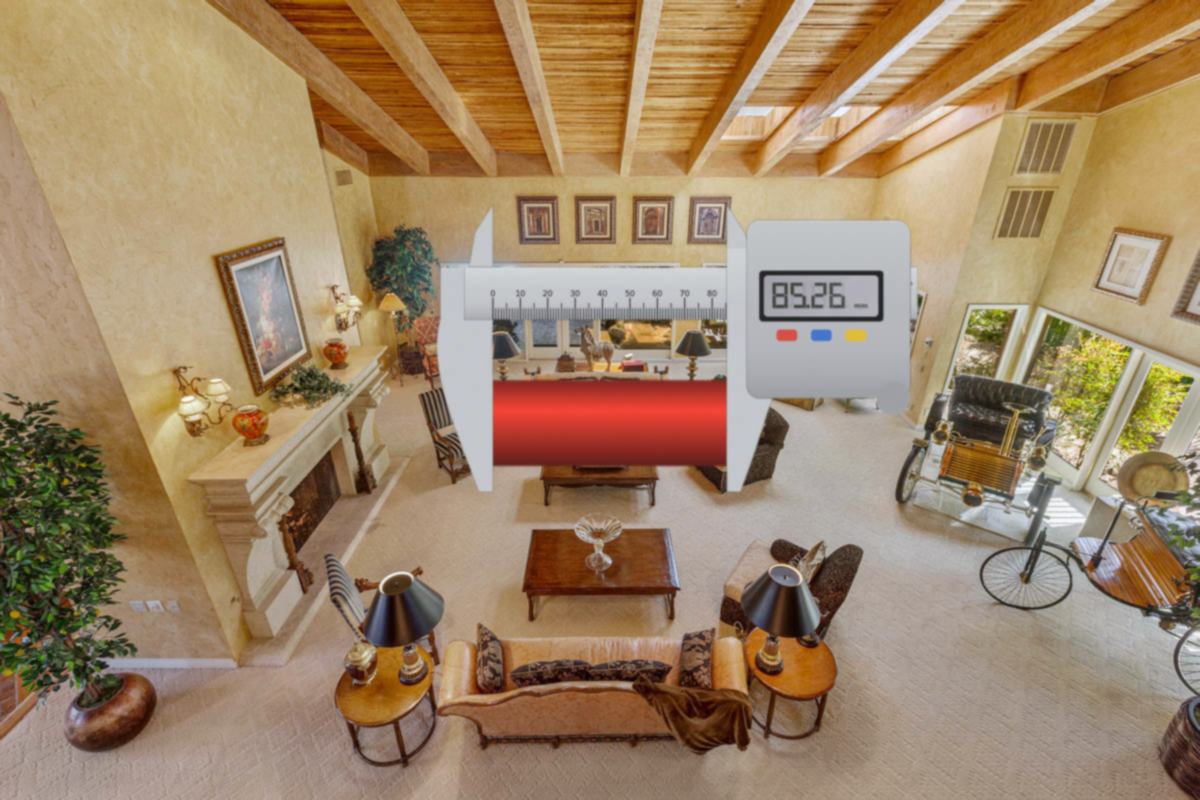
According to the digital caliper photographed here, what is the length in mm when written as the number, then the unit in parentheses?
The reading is 85.26 (mm)
